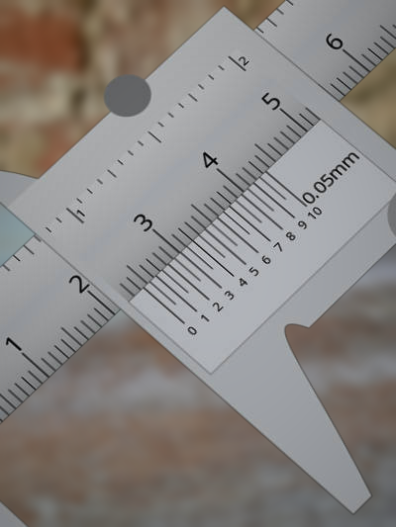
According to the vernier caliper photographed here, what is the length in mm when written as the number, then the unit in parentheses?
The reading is 24.4 (mm)
